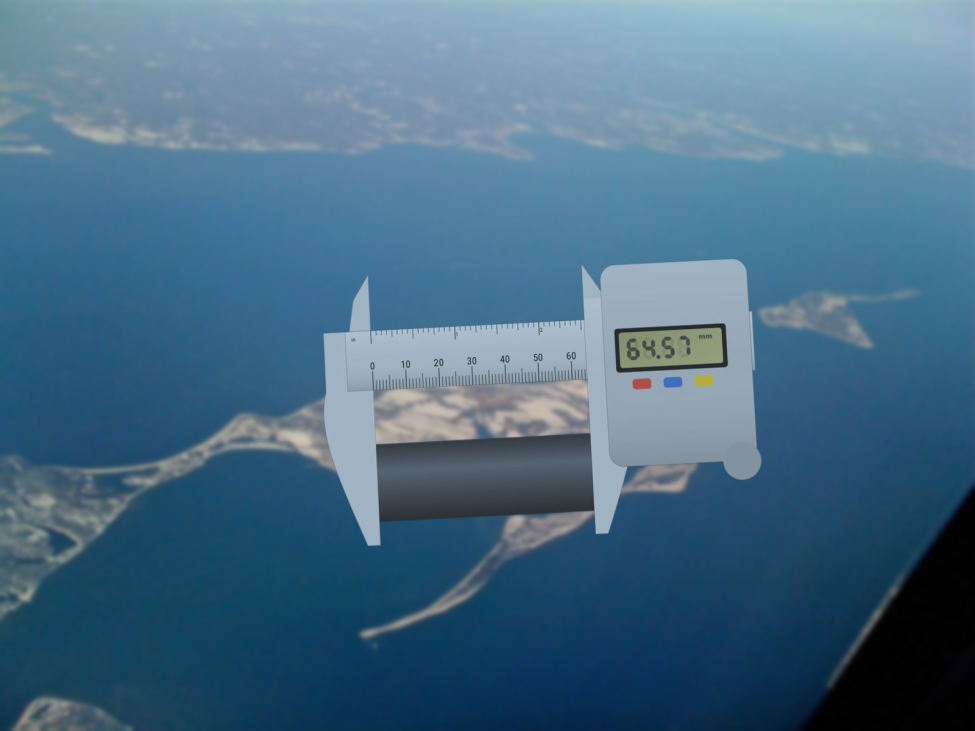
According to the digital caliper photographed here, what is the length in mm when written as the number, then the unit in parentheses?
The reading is 64.57 (mm)
